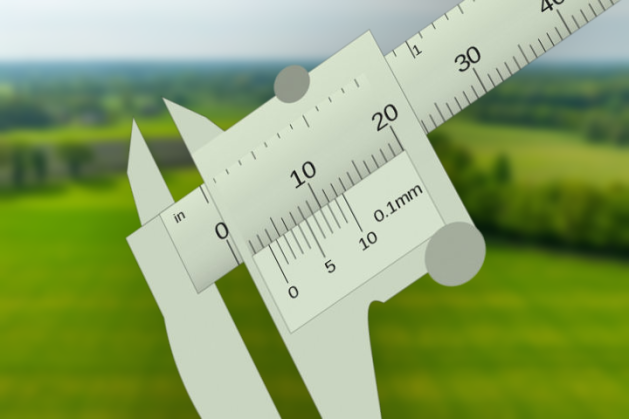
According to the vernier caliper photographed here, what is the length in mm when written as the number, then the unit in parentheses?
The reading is 3.6 (mm)
